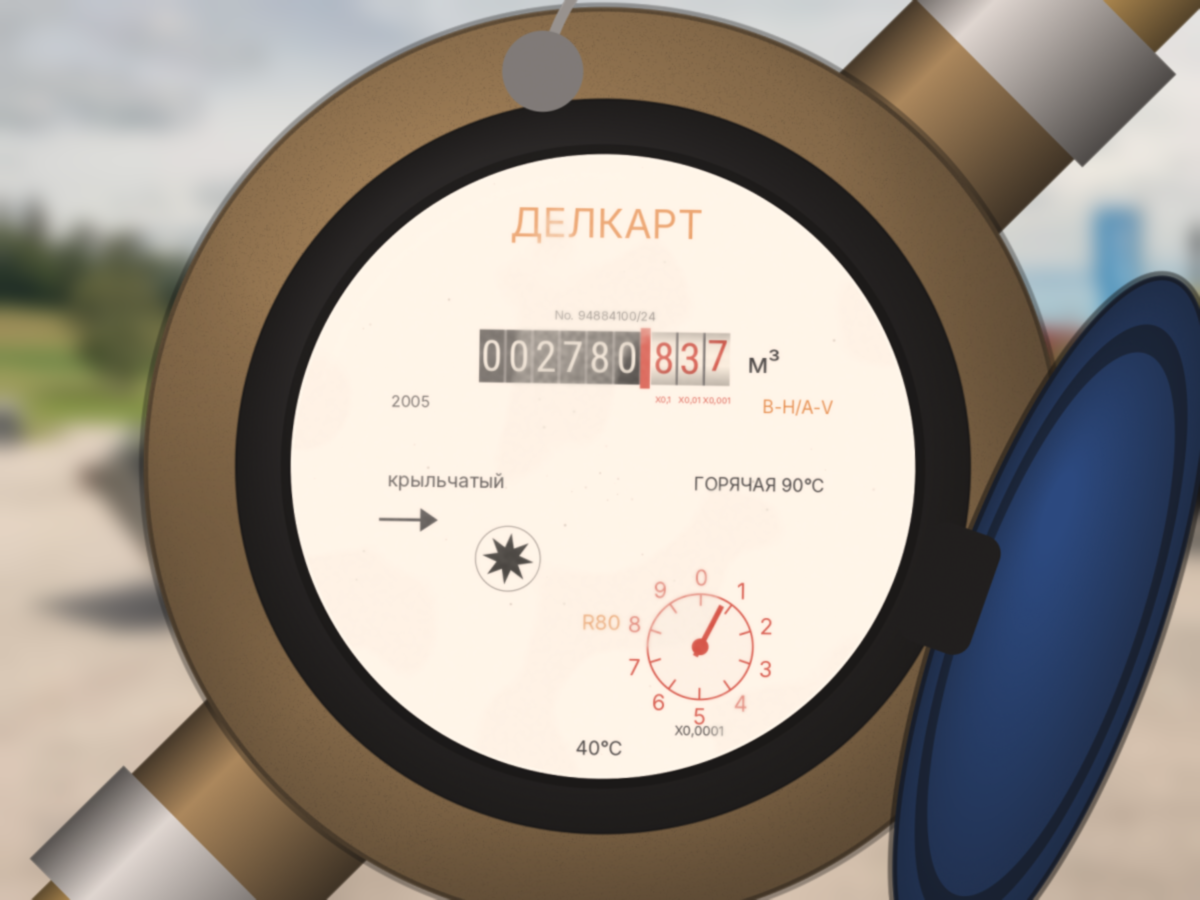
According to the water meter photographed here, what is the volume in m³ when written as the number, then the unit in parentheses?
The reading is 2780.8370 (m³)
